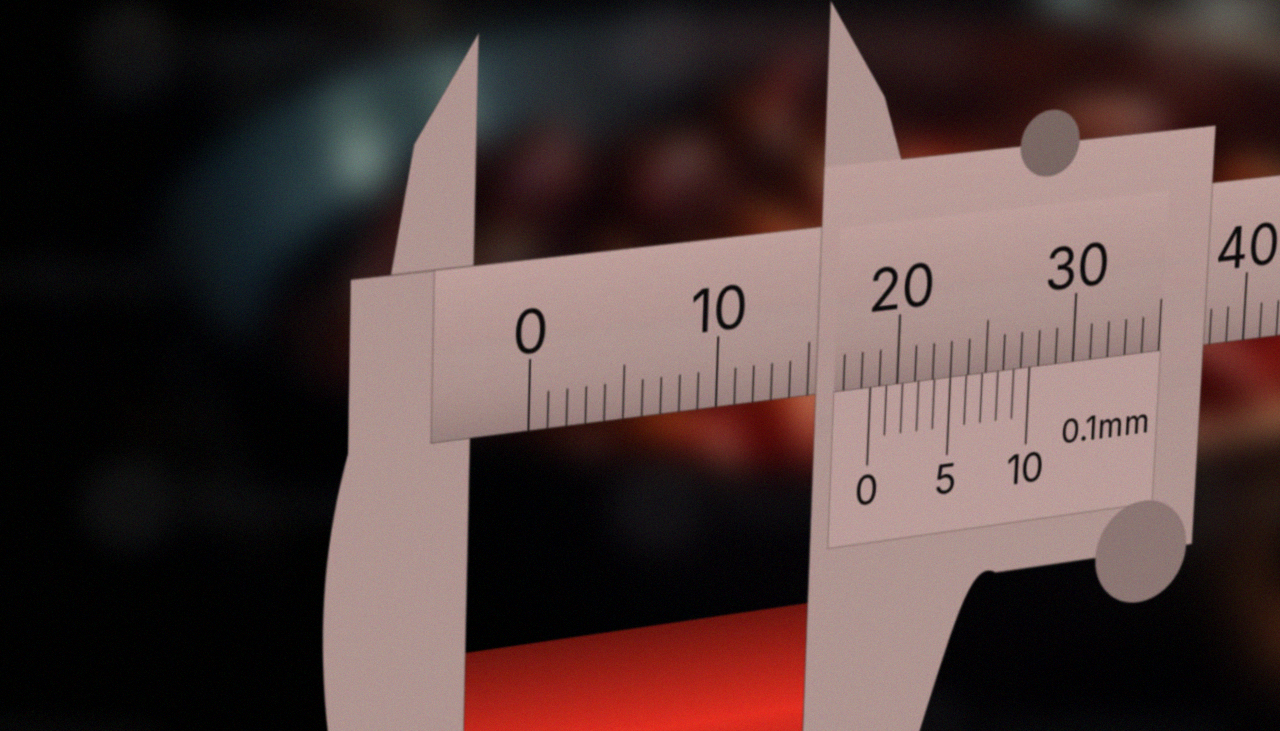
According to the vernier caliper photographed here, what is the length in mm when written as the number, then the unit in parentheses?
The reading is 18.5 (mm)
